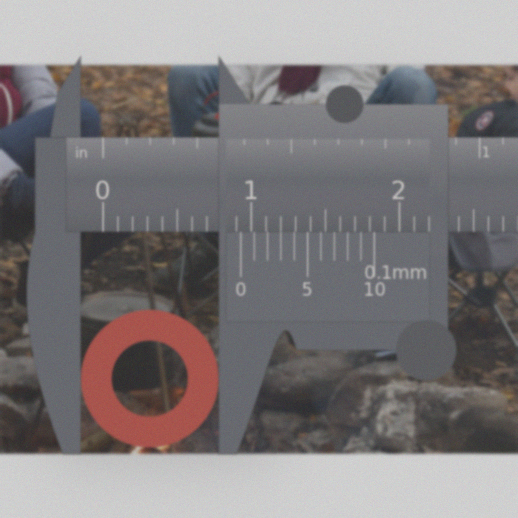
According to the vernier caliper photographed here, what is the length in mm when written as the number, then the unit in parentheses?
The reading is 9.3 (mm)
